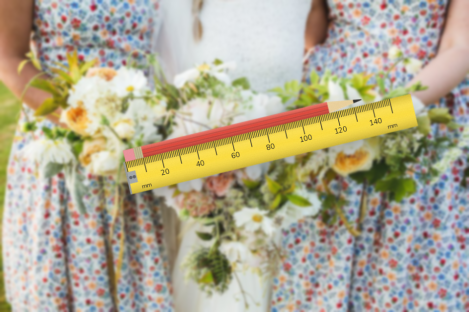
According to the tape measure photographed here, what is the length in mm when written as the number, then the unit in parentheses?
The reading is 135 (mm)
